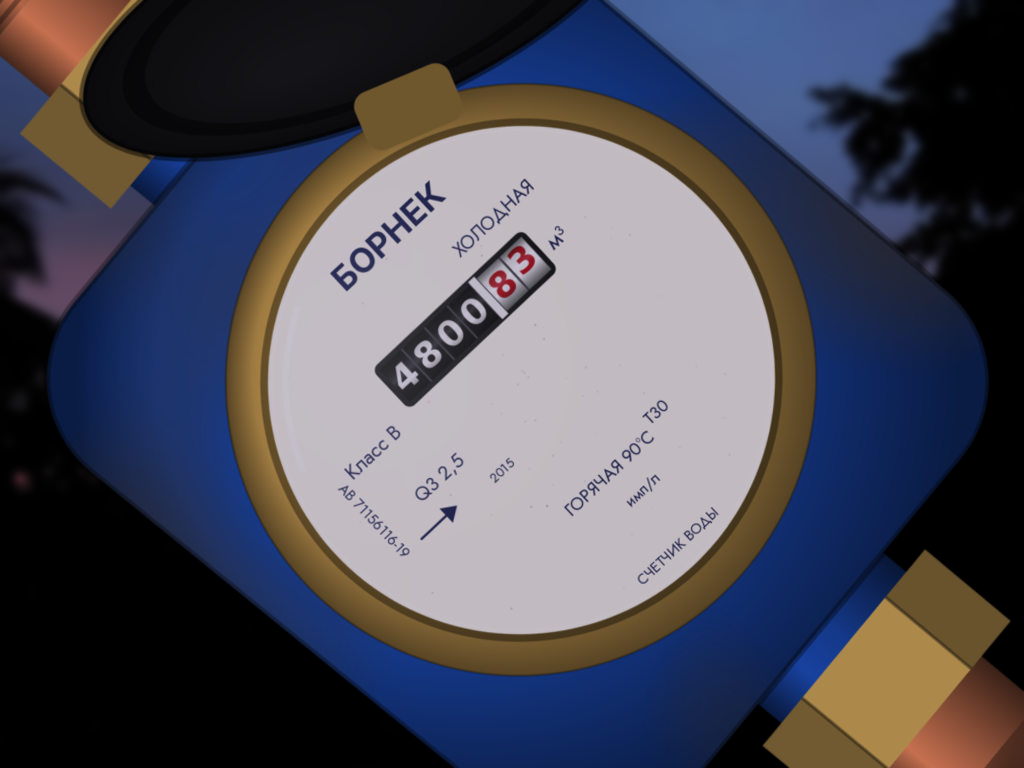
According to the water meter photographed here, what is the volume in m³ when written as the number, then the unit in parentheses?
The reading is 4800.83 (m³)
